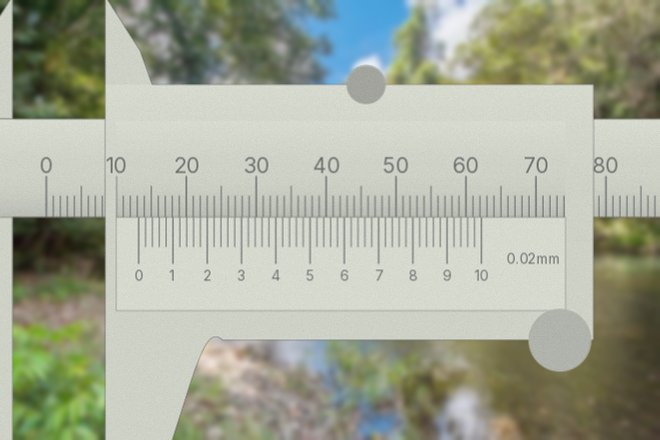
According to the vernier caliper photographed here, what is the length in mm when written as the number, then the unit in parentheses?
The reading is 13.2 (mm)
